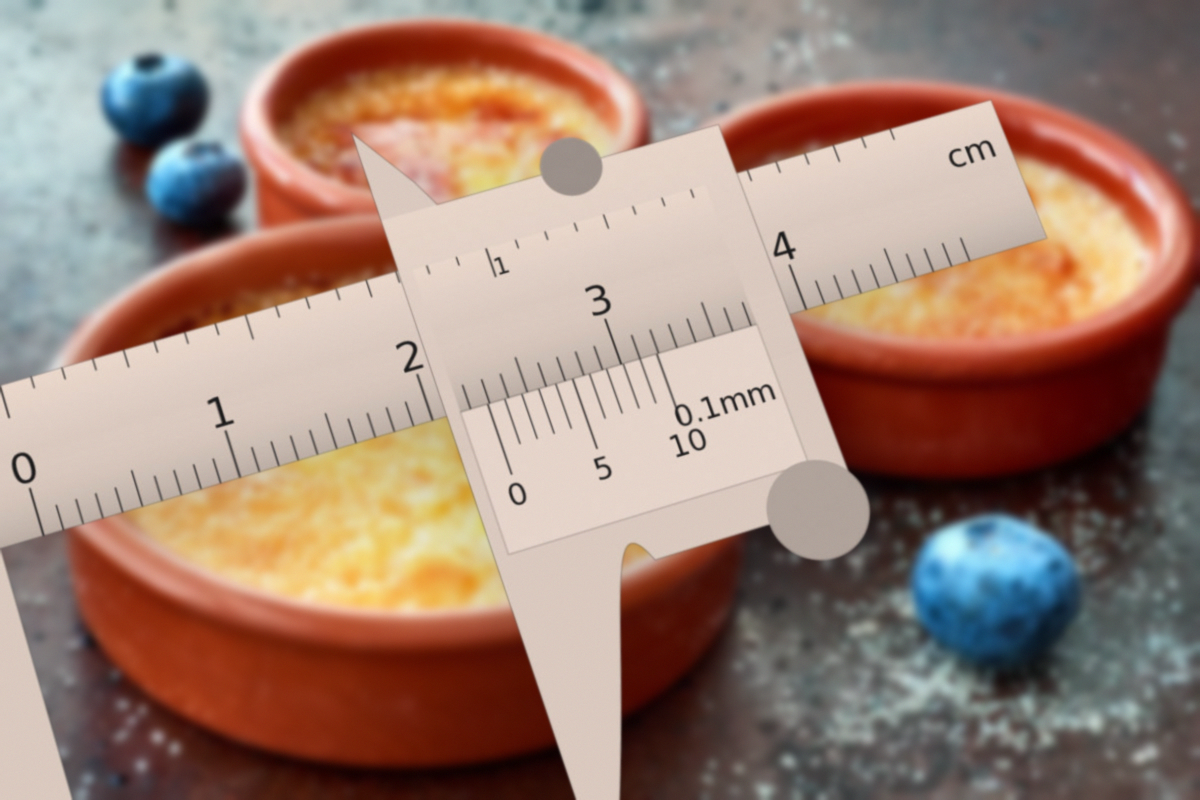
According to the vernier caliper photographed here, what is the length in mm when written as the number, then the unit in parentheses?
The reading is 22.9 (mm)
